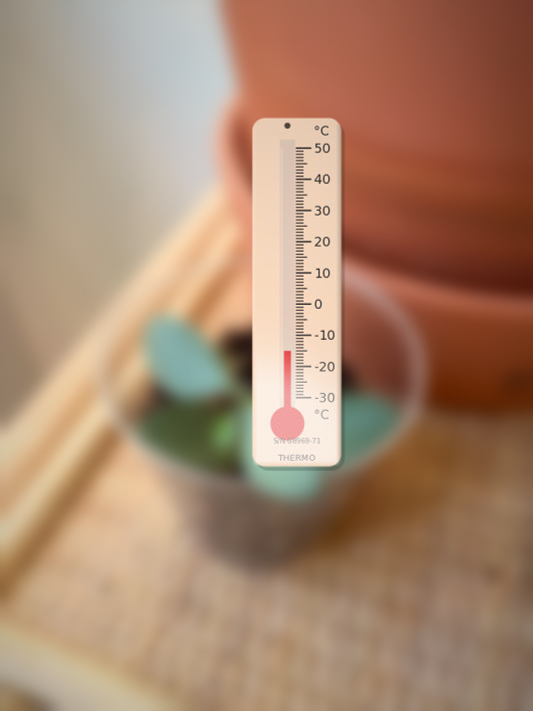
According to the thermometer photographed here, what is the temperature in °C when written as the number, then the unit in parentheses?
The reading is -15 (°C)
